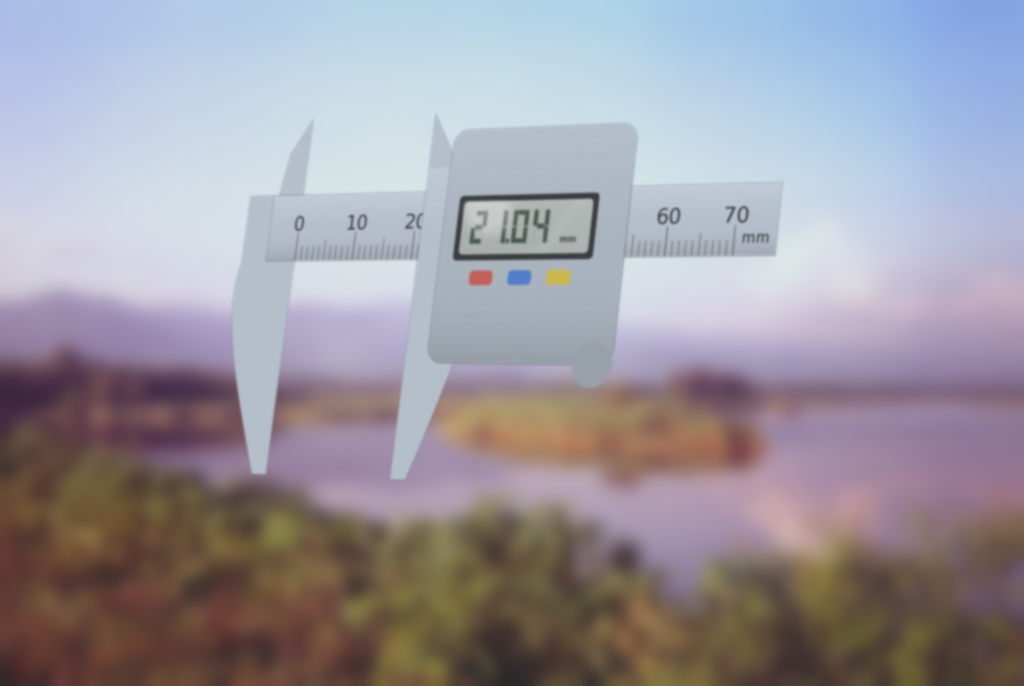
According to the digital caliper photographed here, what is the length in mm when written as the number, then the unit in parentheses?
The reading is 21.04 (mm)
